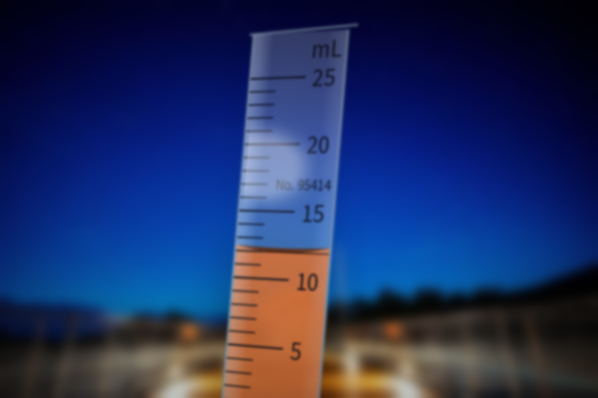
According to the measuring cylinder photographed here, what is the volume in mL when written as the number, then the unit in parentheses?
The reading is 12 (mL)
